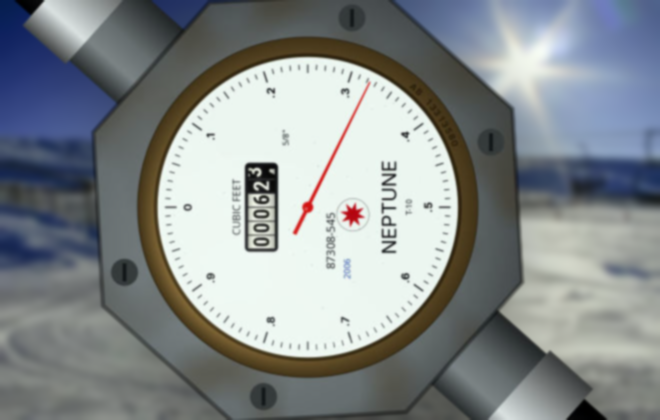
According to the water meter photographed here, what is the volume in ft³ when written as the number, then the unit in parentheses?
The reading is 623.32 (ft³)
